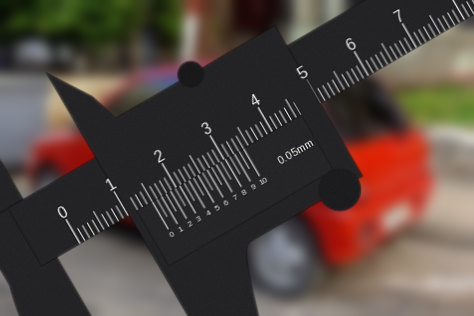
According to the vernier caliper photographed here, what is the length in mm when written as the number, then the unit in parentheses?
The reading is 15.0 (mm)
